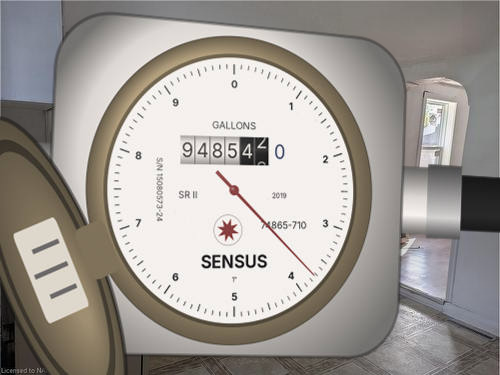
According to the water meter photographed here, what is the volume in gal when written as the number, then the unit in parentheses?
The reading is 9485423.7 (gal)
